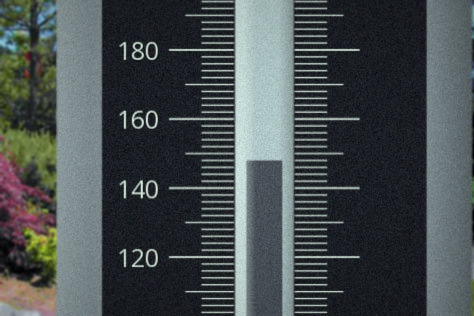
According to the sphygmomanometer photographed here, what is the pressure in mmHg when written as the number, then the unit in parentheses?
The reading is 148 (mmHg)
